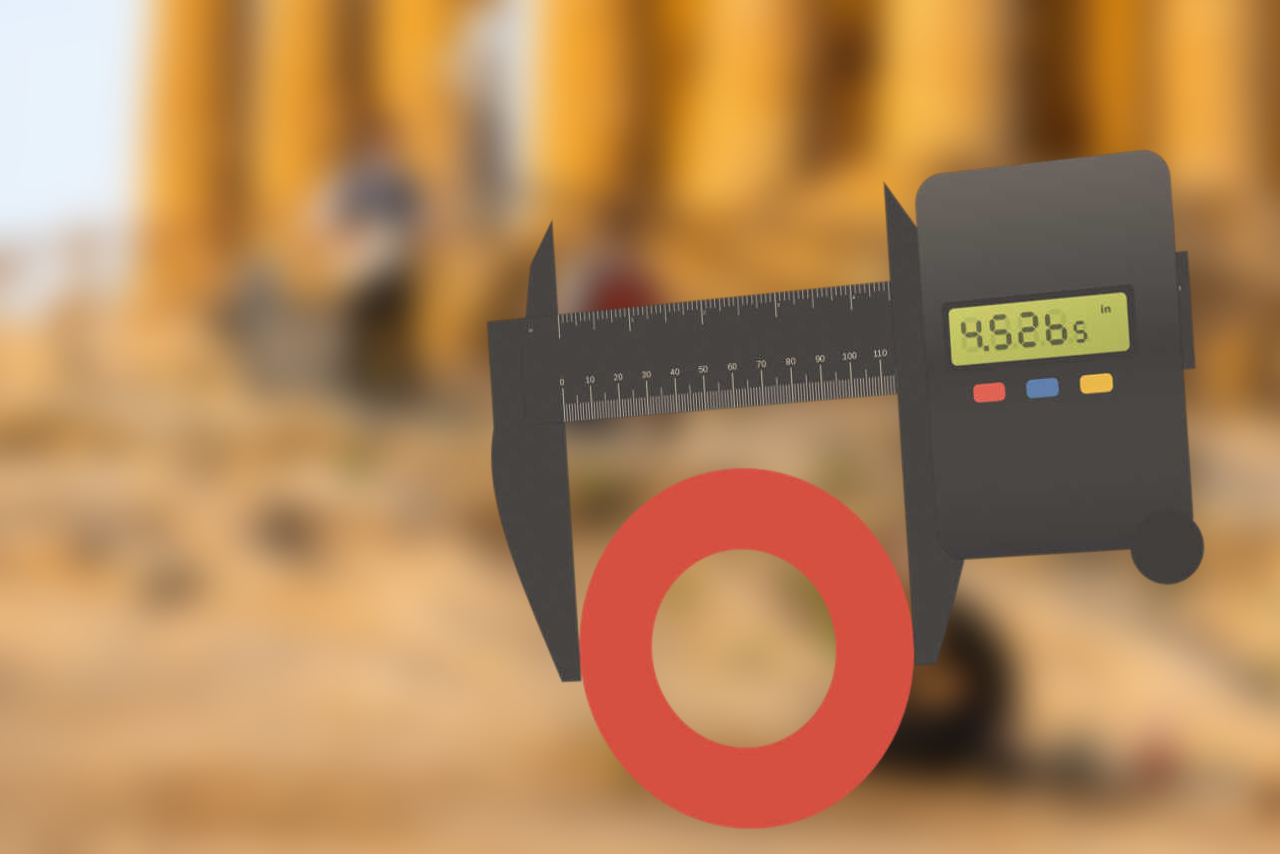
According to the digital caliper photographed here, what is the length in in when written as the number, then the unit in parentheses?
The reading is 4.5265 (in)
